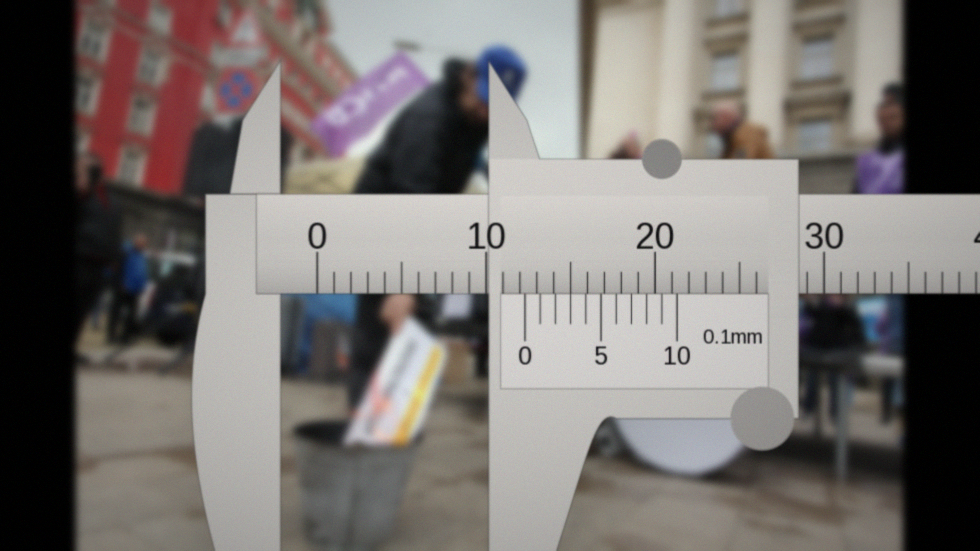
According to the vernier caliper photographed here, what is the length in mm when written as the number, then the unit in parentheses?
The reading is 12.3 (mm)
